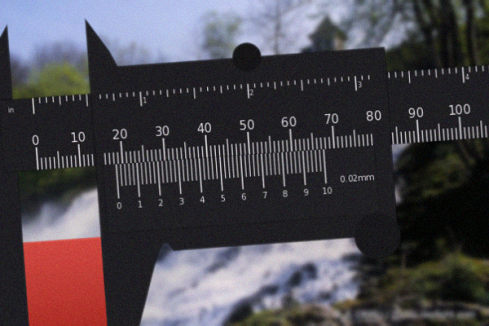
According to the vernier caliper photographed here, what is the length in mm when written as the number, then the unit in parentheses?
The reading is 18.5 (mm)
